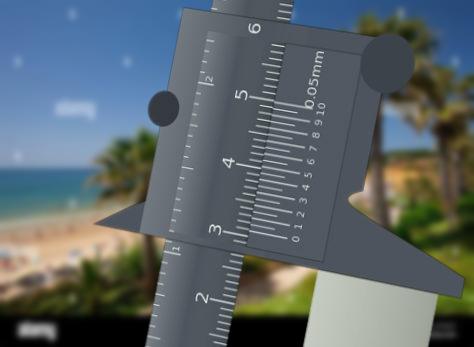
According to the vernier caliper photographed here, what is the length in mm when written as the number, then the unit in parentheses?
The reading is 30.8 (mm)
